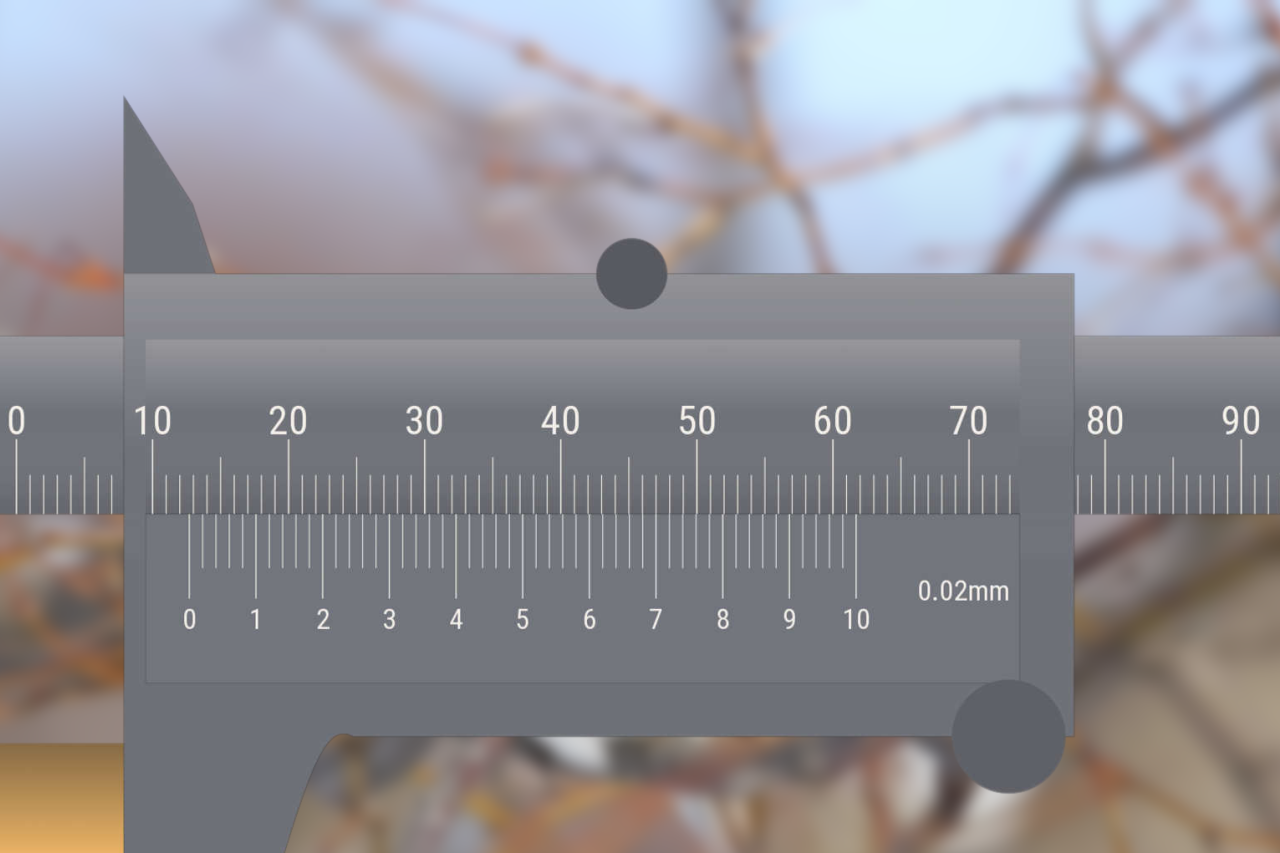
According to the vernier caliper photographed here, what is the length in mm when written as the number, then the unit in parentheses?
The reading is 12.7 (mm)
